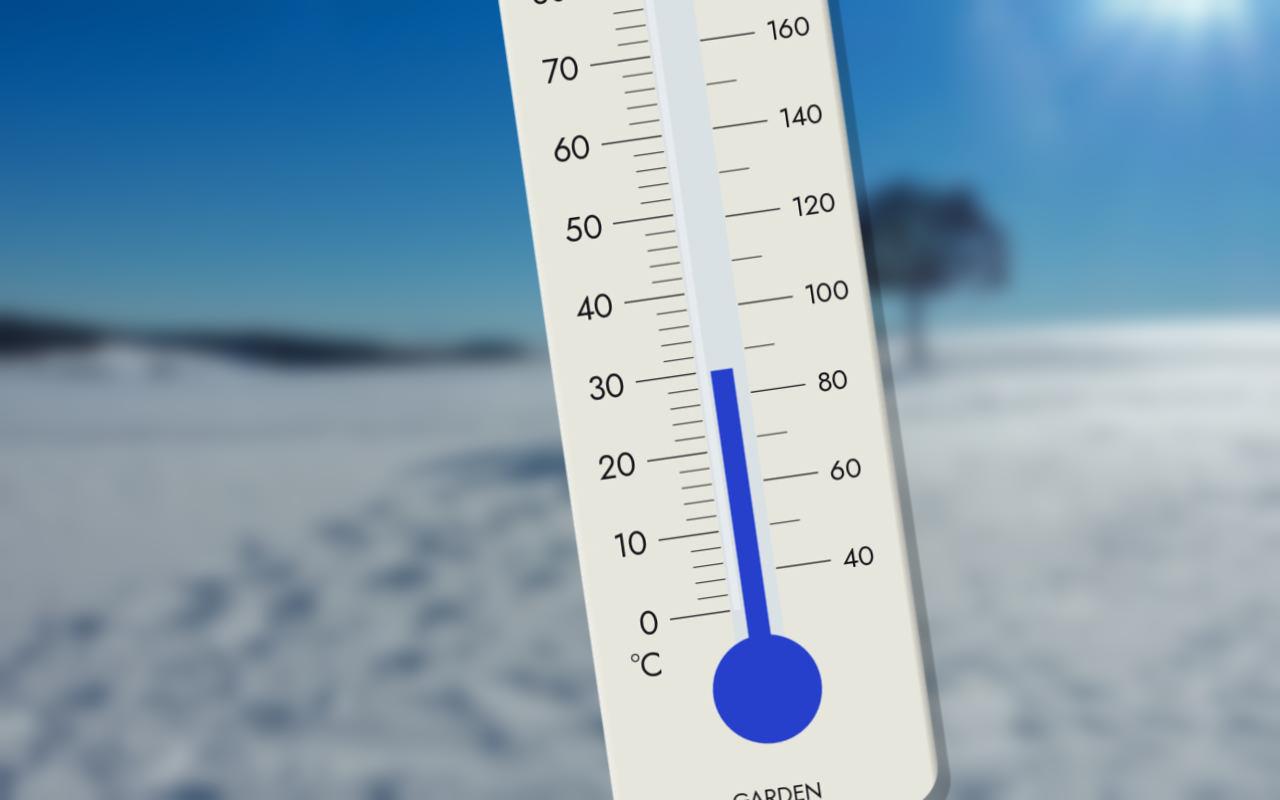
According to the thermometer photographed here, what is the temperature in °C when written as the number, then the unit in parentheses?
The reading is 30 (°C)
